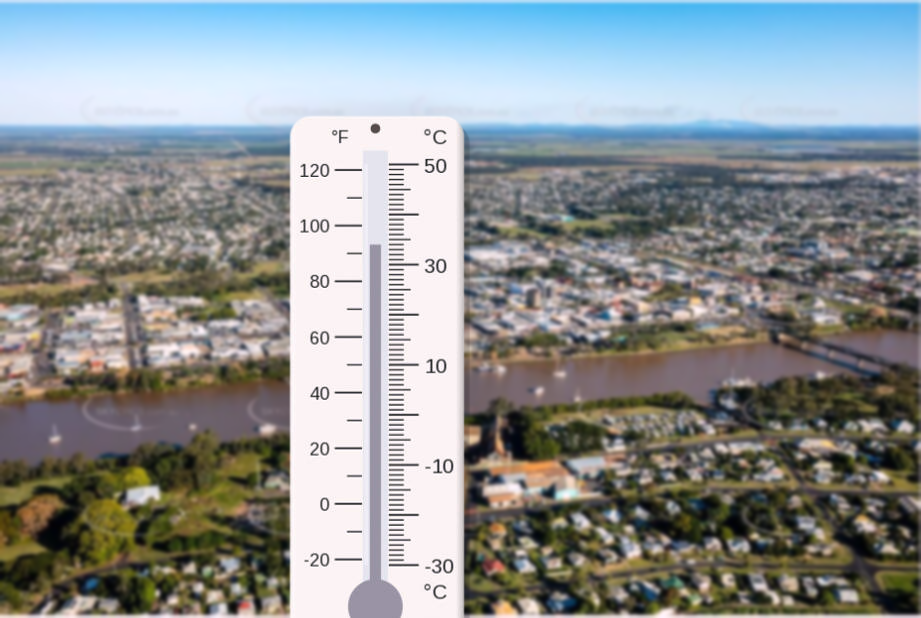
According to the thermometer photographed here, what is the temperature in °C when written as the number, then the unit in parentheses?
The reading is 34 (°C)
